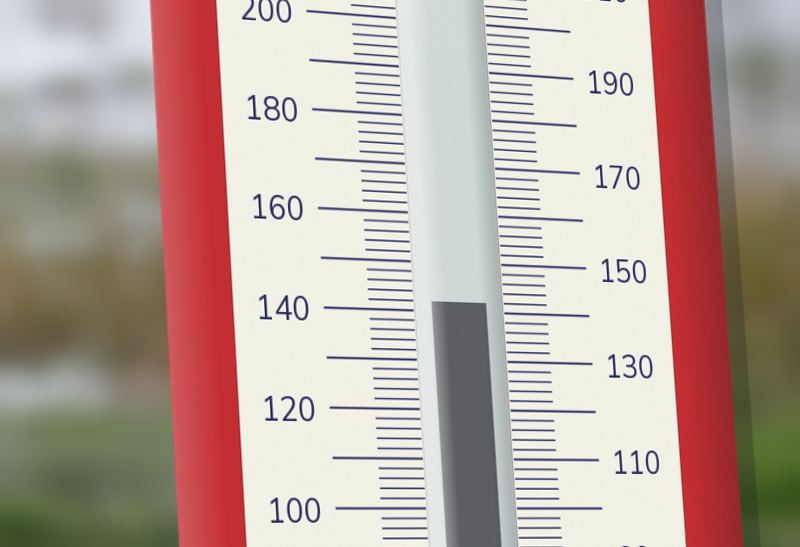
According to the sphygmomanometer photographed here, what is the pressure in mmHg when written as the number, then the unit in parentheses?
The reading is 142 (mmHg)
